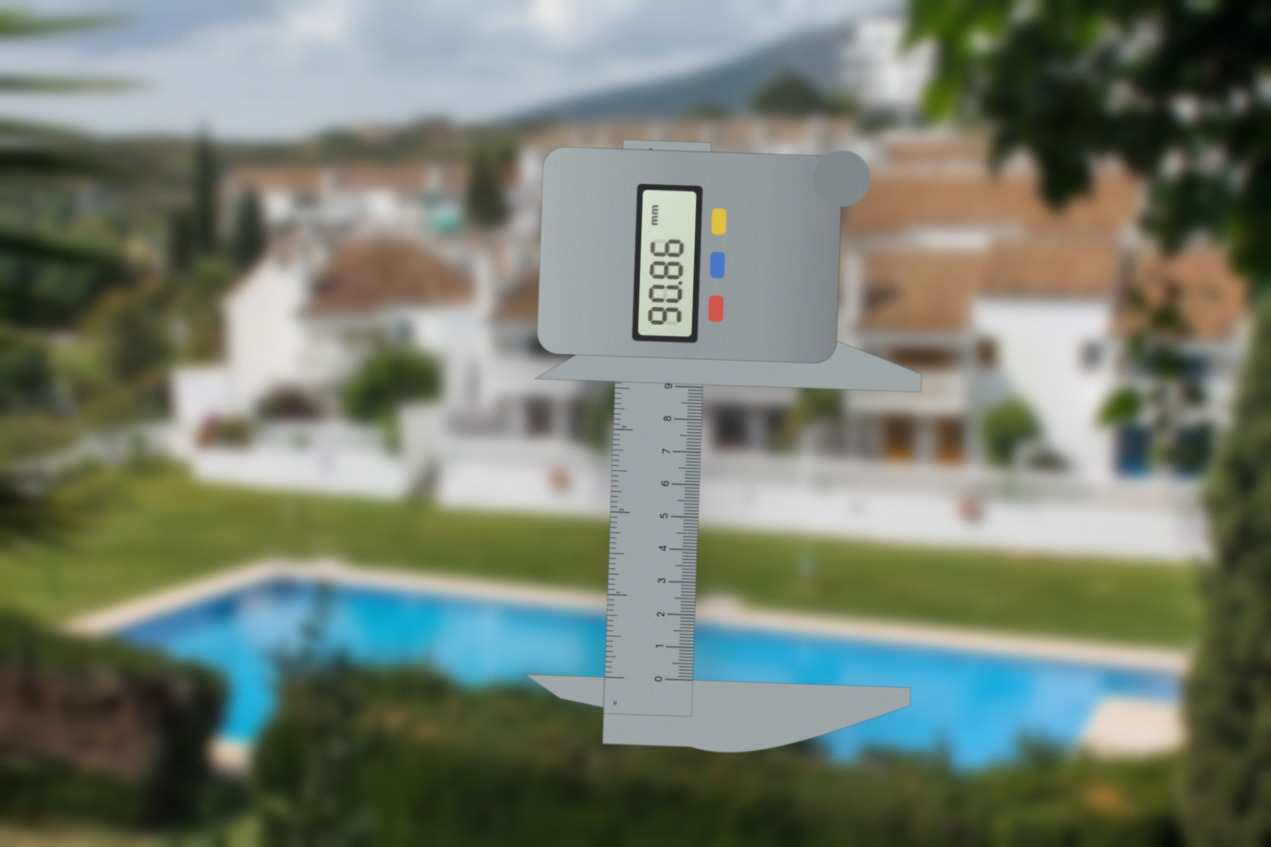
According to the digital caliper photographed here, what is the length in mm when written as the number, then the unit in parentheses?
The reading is 90.86 (mm)
